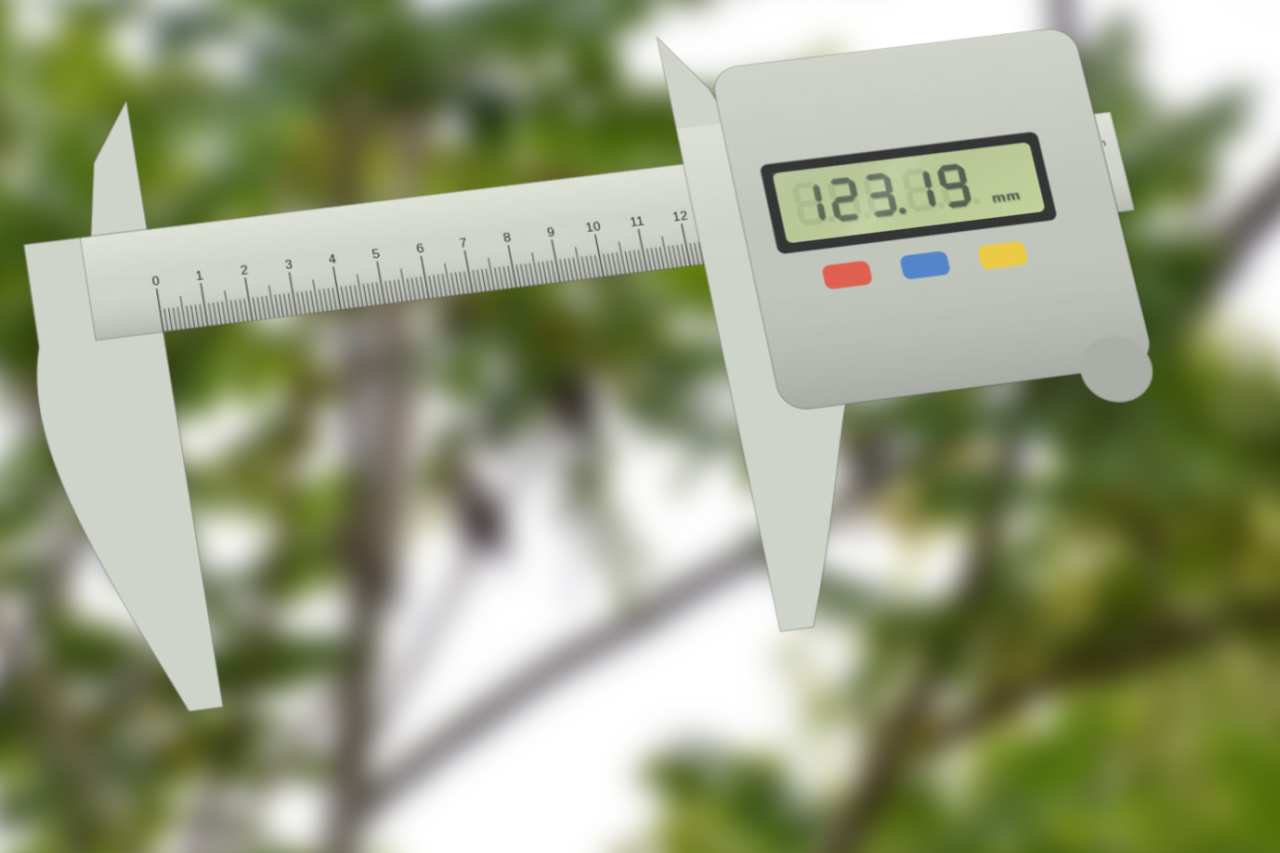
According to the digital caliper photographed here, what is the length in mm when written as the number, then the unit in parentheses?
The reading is 123.19 (mm)
